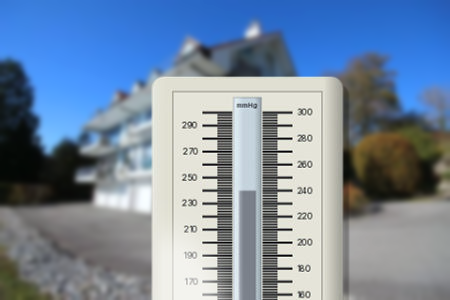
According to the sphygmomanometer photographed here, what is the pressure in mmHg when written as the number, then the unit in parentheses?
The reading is 240 (mmHg)
